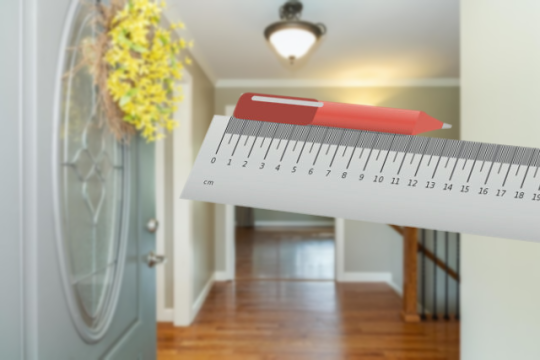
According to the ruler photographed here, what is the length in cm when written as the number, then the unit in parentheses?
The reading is 13 (cm)
